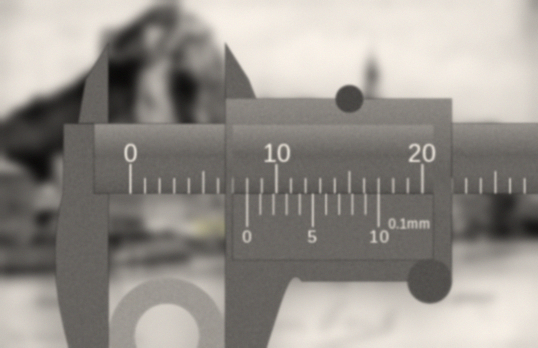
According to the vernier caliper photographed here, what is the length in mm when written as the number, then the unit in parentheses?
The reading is 8.0 (mm)
